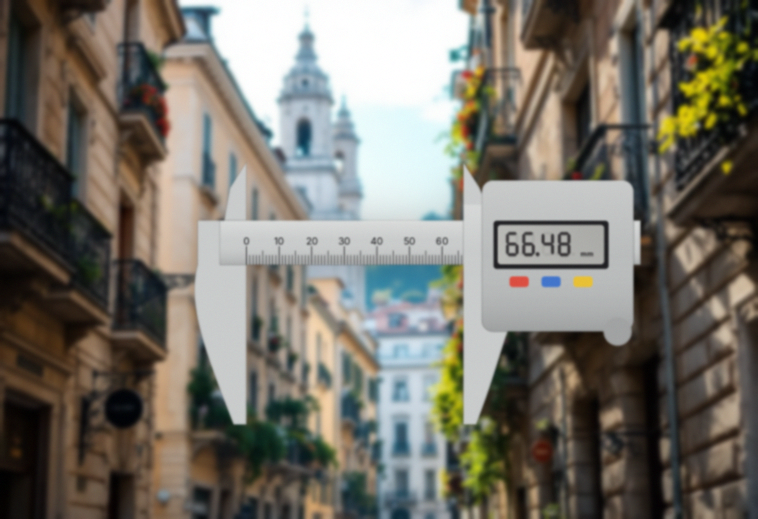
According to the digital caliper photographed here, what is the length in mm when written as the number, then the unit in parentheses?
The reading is 66.48 (mm)
